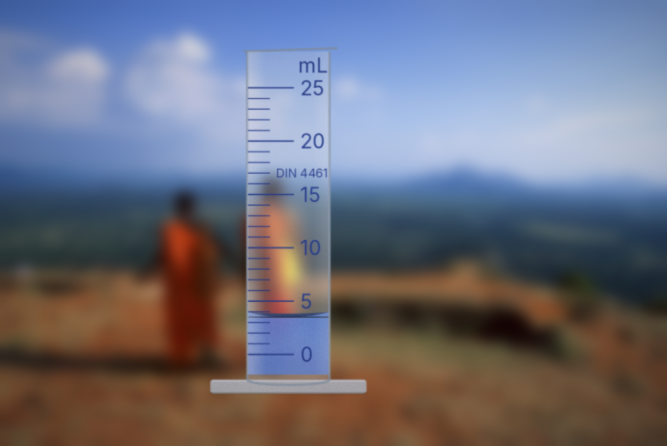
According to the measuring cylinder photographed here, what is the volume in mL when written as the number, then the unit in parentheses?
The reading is 3.5 (mL)
